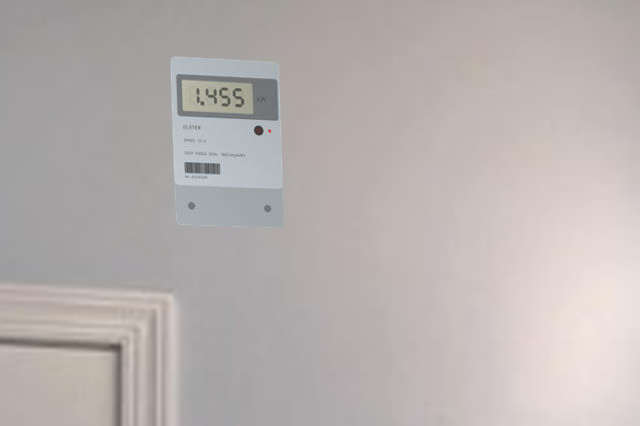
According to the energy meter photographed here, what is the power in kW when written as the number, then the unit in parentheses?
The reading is 1.455 (kW)
